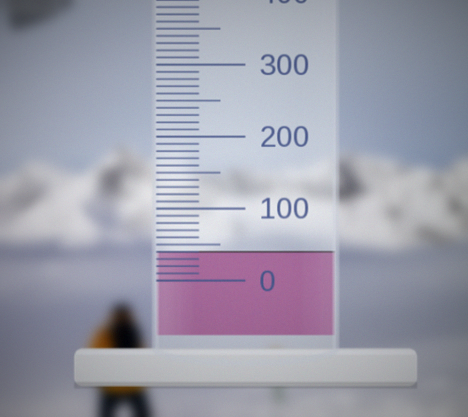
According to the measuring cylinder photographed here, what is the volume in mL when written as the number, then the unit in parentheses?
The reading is 40 (mL)
